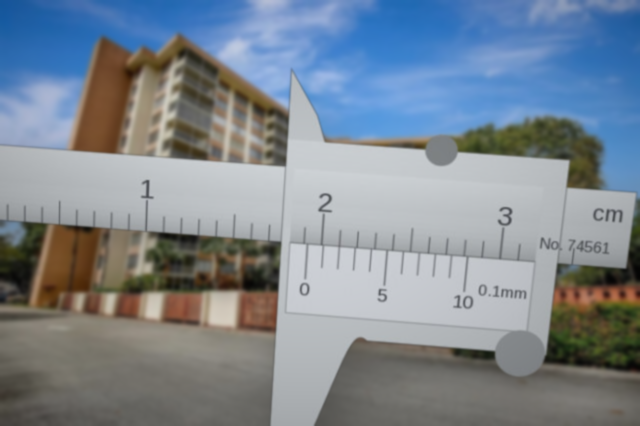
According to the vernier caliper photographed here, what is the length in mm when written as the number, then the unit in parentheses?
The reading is 19.2 (mm)
